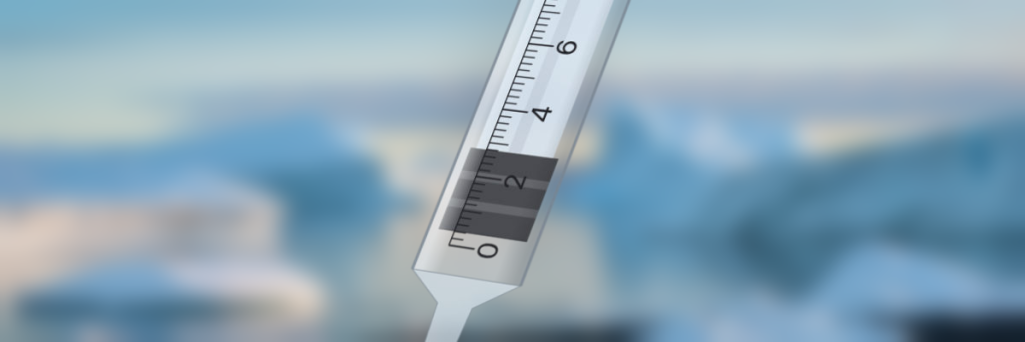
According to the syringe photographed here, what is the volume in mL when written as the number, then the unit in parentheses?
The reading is 0.4 (mL)
